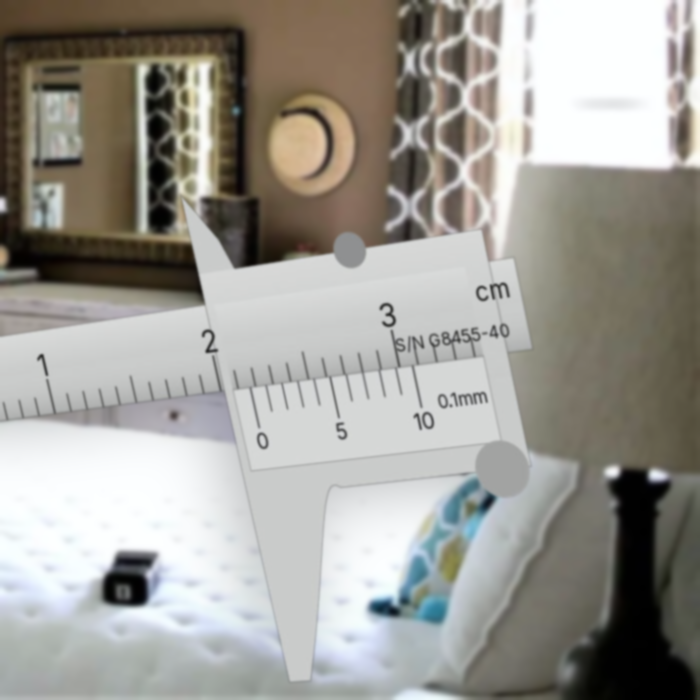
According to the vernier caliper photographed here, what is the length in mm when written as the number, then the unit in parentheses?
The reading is 21.7 (mm)
